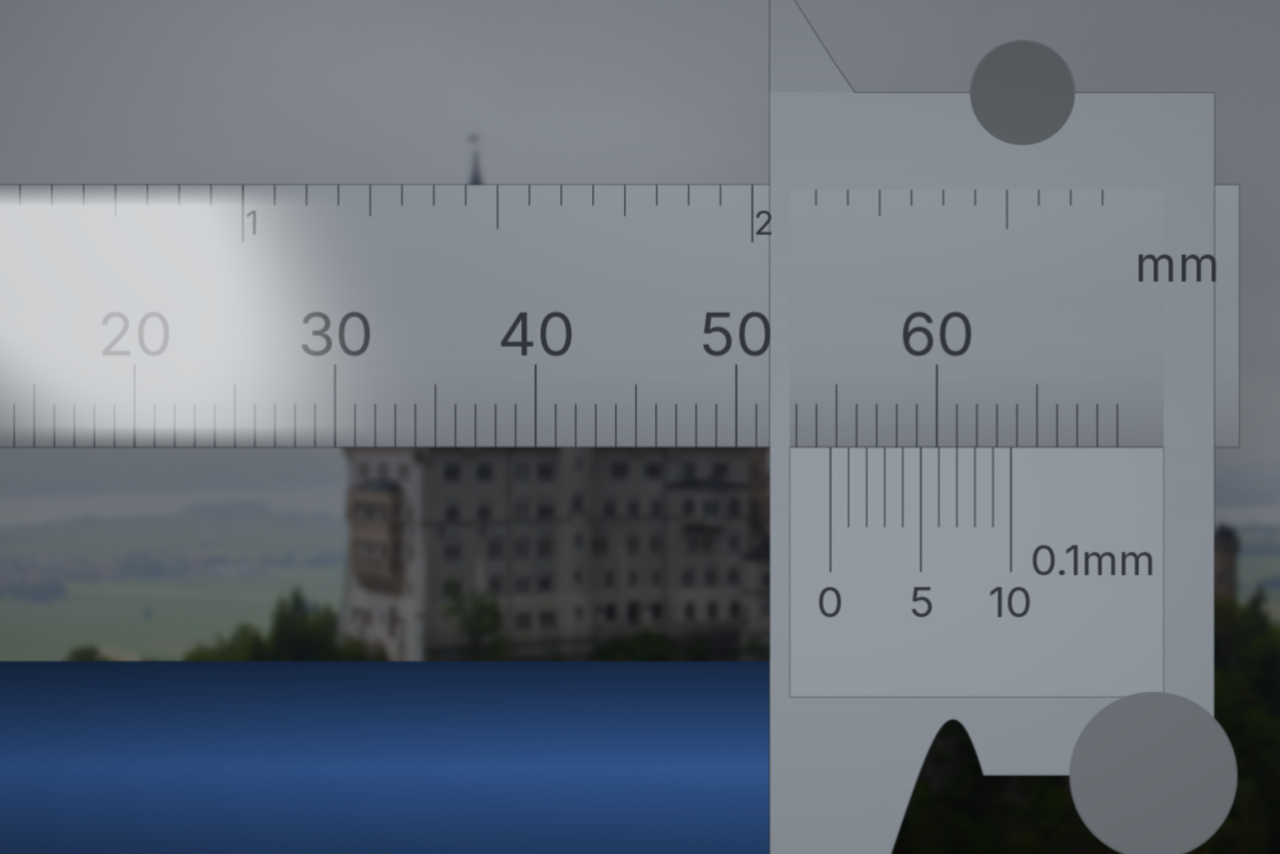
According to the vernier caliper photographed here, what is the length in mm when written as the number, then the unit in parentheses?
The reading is 54.7 (mm)
